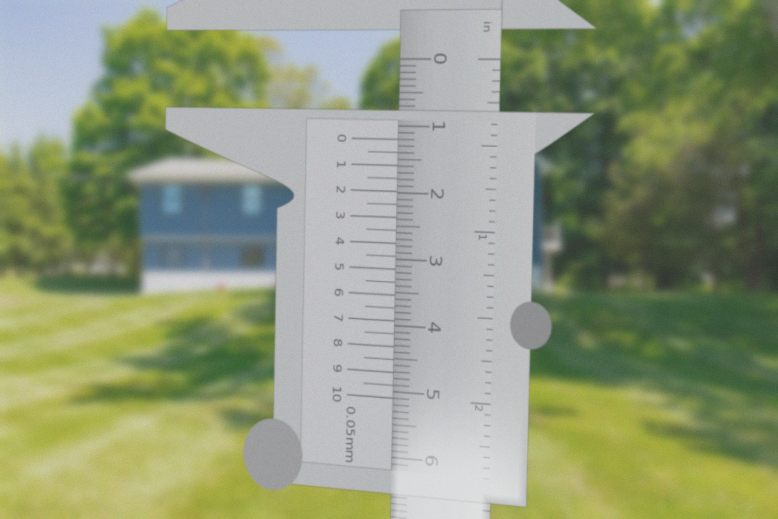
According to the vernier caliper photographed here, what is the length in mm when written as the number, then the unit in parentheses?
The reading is 12.0 (mm)
